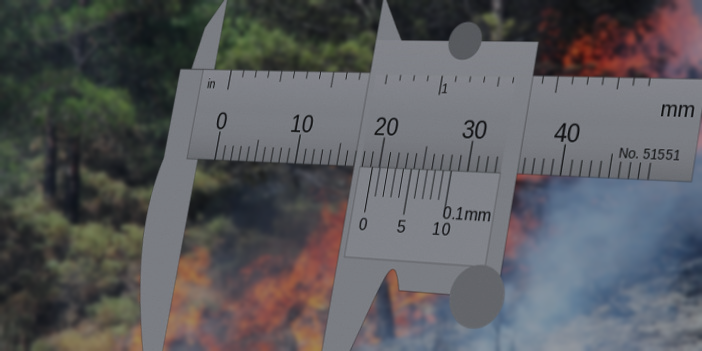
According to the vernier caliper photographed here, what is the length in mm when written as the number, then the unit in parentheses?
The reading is 19.2 (mm)
